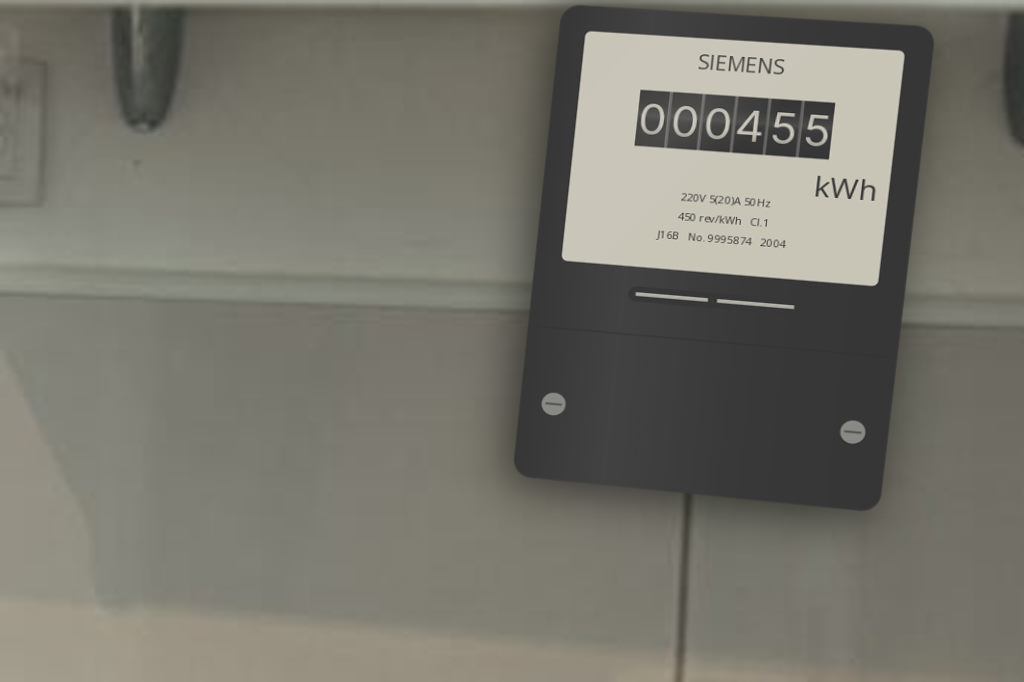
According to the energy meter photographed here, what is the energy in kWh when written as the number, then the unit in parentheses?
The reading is 455 (kWh)
